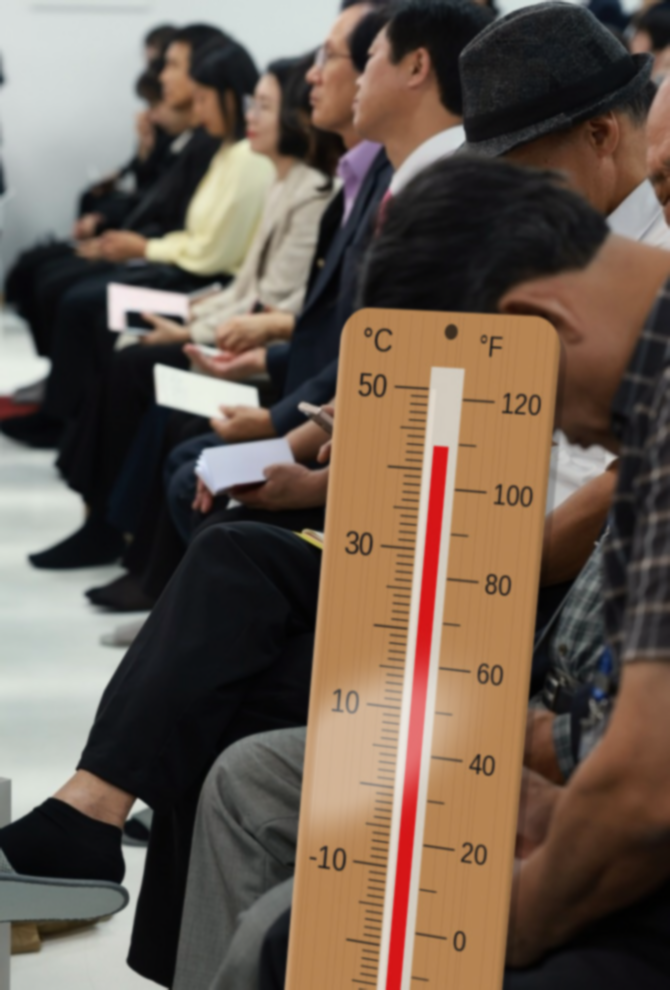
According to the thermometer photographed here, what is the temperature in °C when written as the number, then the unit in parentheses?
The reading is 43 (°C)
